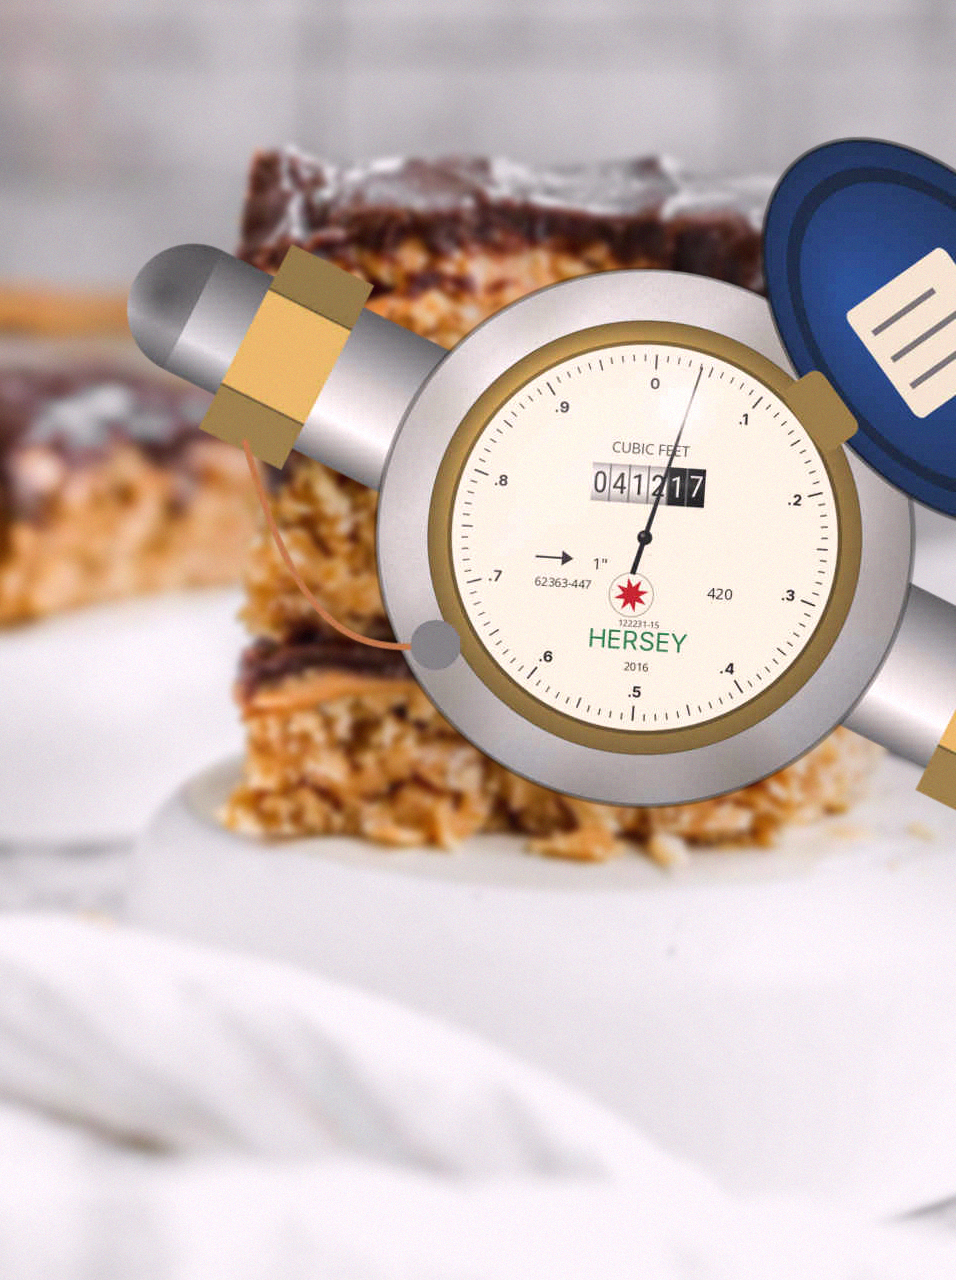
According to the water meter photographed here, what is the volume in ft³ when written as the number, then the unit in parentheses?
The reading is 41217.04 (ft³)
